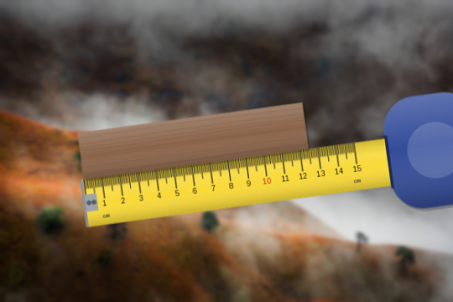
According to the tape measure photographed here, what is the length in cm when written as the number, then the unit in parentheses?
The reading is 12.5 (cm)
